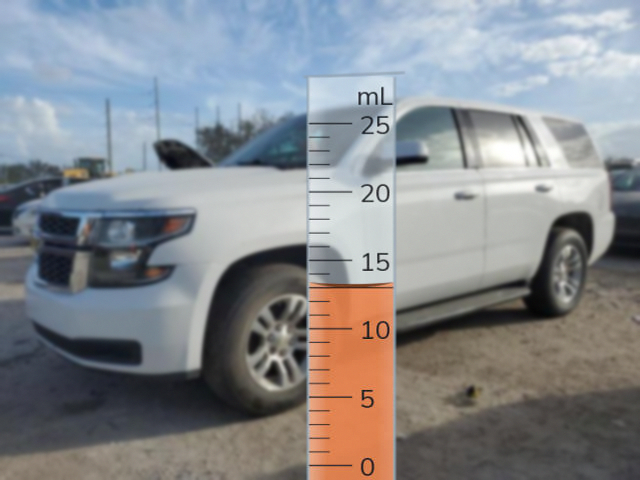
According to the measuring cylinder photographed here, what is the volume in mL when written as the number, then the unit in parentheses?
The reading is 13 (mL)
